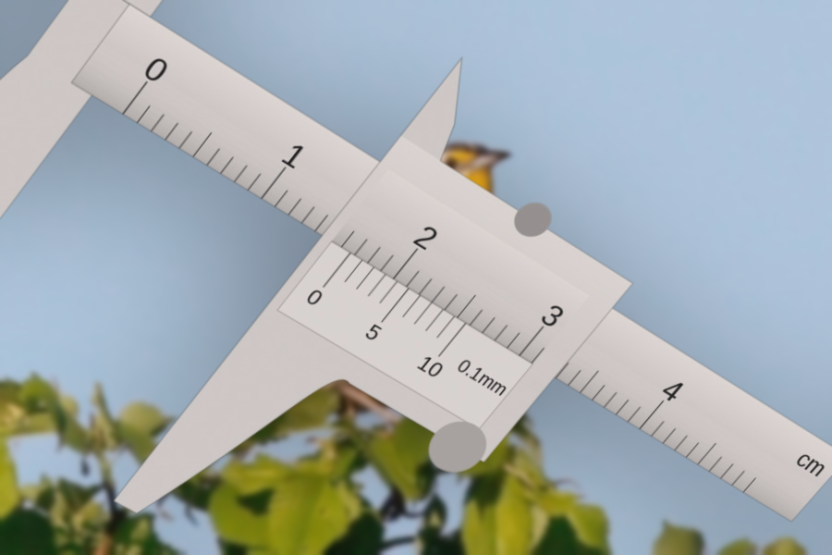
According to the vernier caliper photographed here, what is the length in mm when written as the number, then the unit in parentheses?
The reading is 16.7 (mm)
